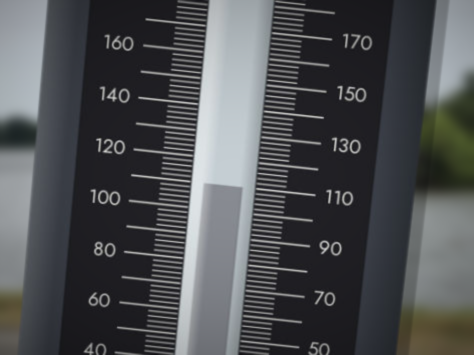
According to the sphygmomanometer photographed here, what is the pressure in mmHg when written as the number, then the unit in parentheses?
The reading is 110 (mmHg)
